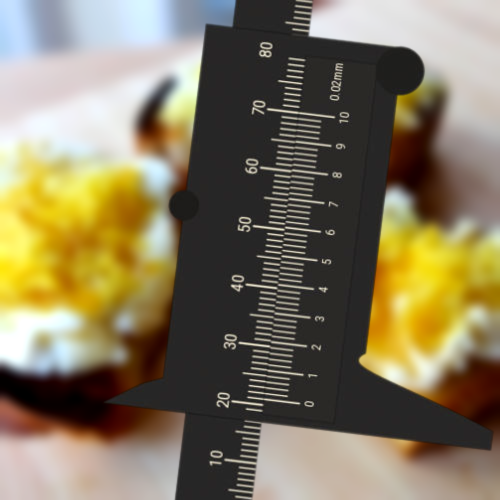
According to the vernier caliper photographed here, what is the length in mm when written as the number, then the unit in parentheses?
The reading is 21.0 (mm)
